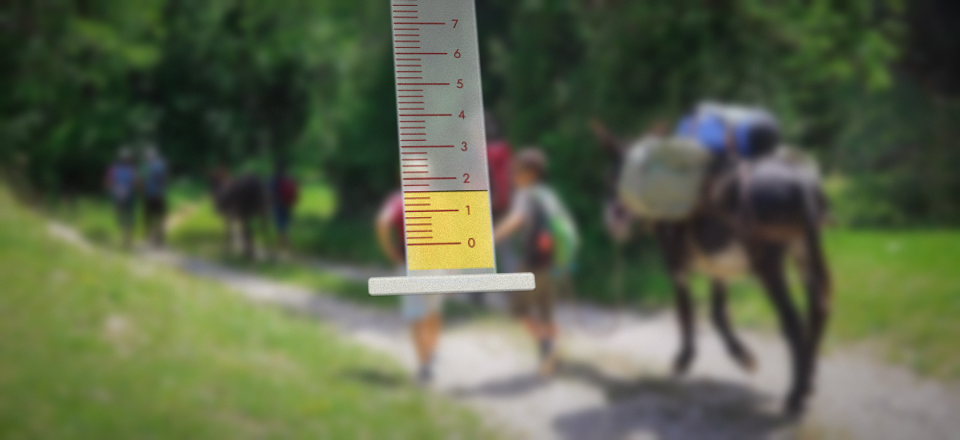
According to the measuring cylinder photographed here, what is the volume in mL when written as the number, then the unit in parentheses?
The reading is 1.6 (mL)
